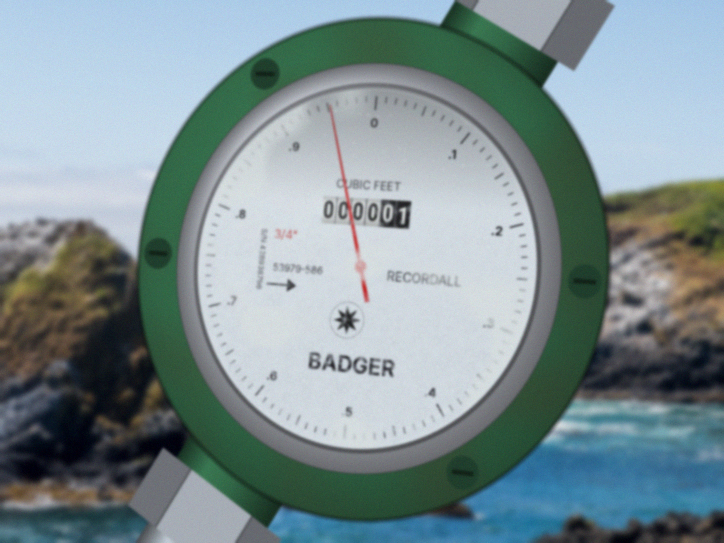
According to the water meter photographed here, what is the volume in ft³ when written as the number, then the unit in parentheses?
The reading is 0.95 (ft³)
